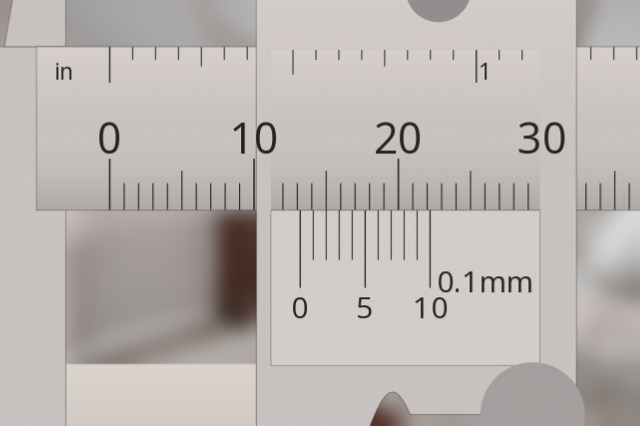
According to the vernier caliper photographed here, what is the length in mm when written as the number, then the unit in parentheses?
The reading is 13.2 (mm)
